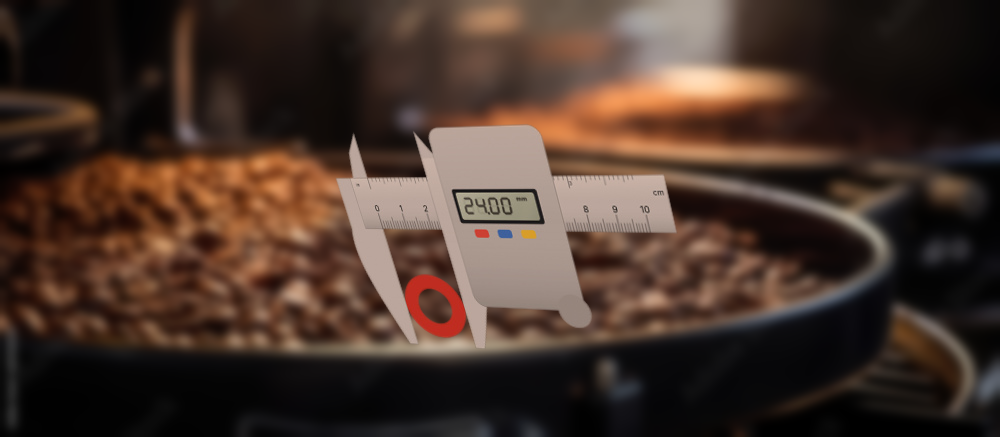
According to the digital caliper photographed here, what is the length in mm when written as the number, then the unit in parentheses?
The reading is 24.00 (mm)
